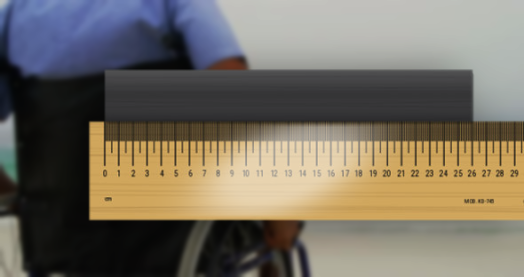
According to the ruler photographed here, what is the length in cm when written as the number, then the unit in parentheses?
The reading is 26 (cm)
